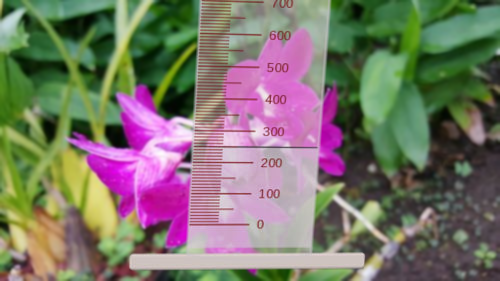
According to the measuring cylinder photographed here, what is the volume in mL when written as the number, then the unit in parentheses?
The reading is 250 (mL)
